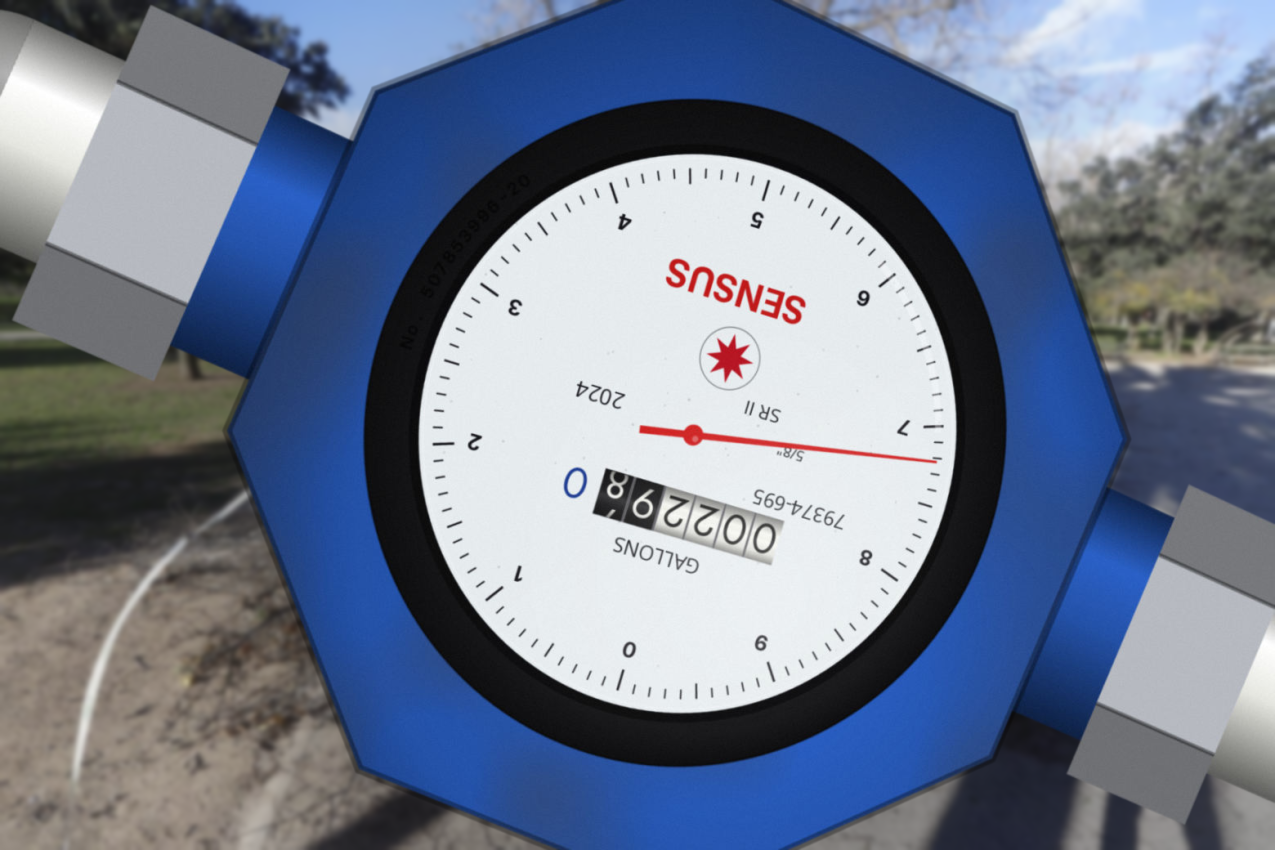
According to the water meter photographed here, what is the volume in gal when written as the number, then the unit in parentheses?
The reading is 22977.2 (gal)
